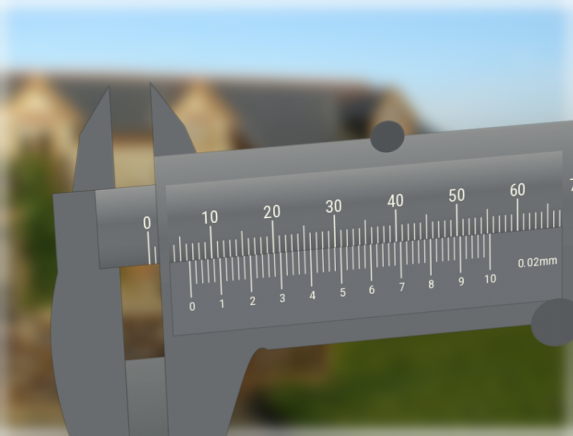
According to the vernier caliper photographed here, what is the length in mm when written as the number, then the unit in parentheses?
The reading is 6.4 (mm)
